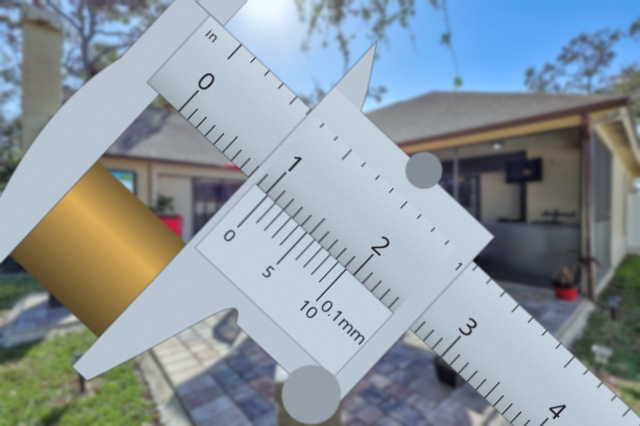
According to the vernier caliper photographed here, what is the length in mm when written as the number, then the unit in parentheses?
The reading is 10.2 (mm)
